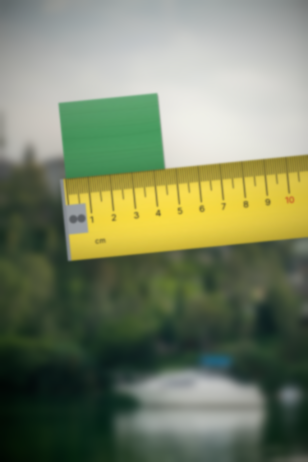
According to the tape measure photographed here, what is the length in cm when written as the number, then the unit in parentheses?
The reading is 4.5 (cm)
